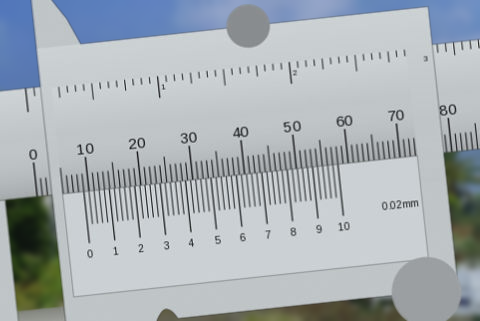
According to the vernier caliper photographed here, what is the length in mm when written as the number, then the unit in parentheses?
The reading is 9.0 (mm)
